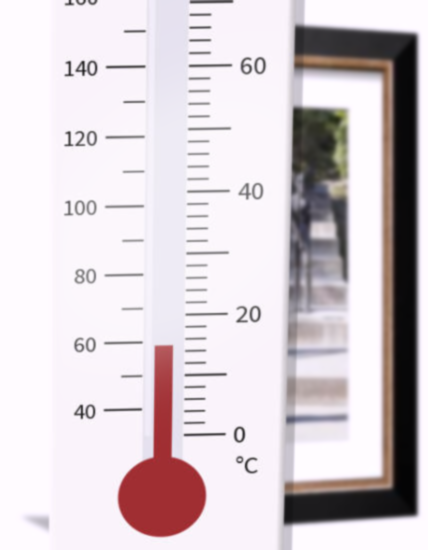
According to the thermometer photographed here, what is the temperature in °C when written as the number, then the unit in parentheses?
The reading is 15 (°C)
